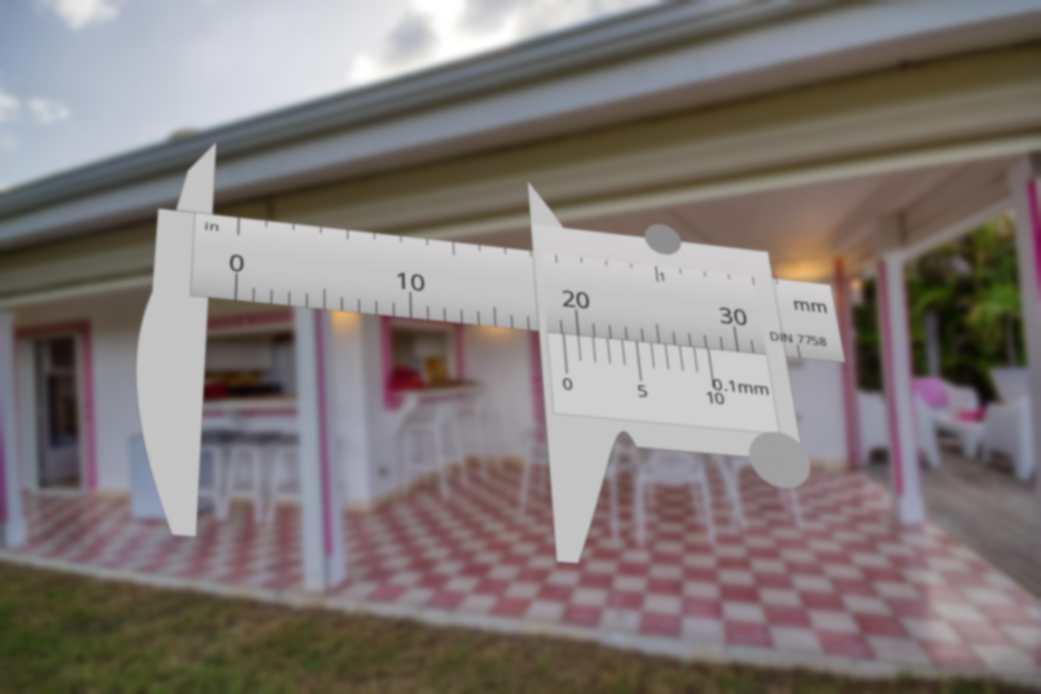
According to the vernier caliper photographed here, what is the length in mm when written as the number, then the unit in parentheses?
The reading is 19.1 (mm)
